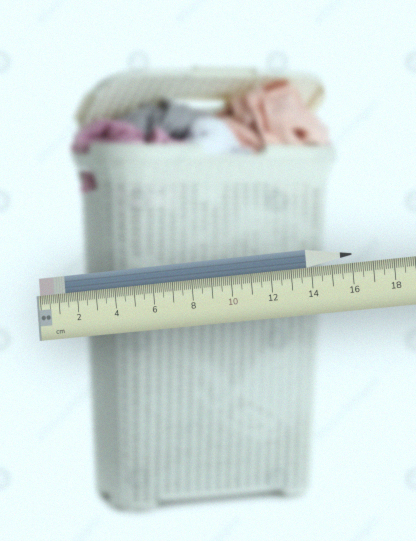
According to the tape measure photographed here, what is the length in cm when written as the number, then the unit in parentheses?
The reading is 16 (cm)
